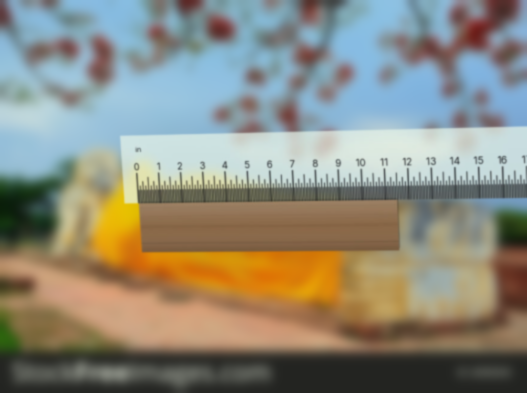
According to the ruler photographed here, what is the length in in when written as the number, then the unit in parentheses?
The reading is 11.5 (in)
